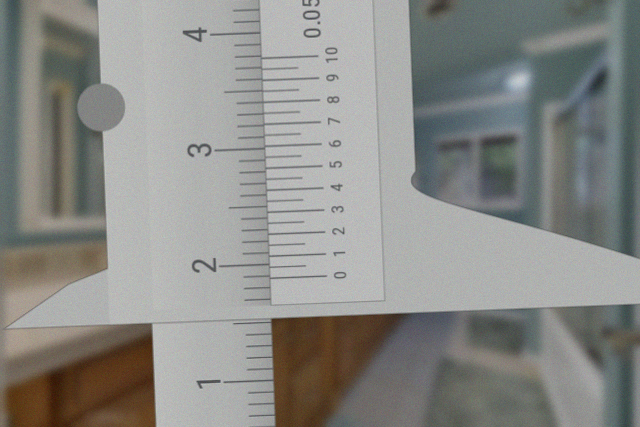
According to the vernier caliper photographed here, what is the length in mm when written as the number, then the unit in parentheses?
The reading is 18.8 (mm)
